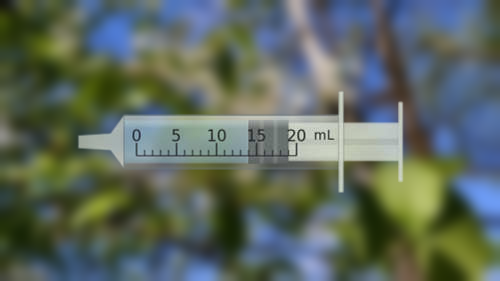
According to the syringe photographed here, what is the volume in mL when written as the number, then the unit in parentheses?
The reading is 14 (mL)
